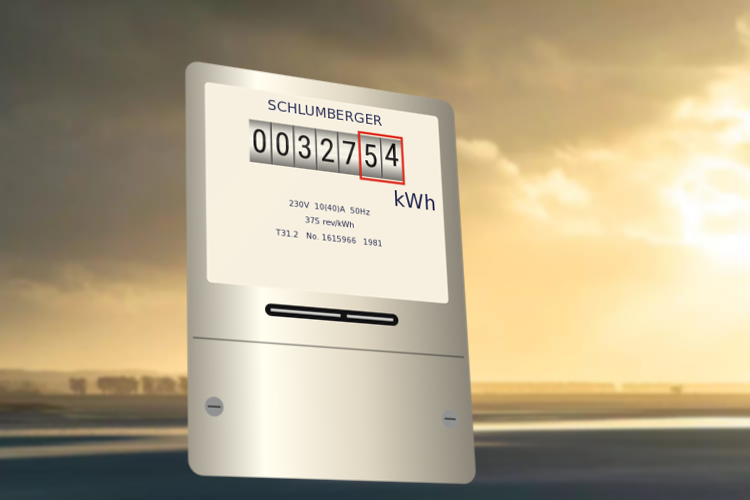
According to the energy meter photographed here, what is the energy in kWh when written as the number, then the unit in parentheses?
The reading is 327.54 (kWh)
